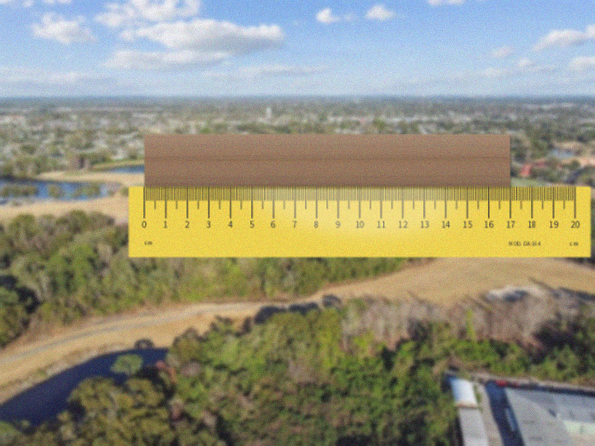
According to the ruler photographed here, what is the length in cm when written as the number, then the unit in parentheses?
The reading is 17 (cm)
